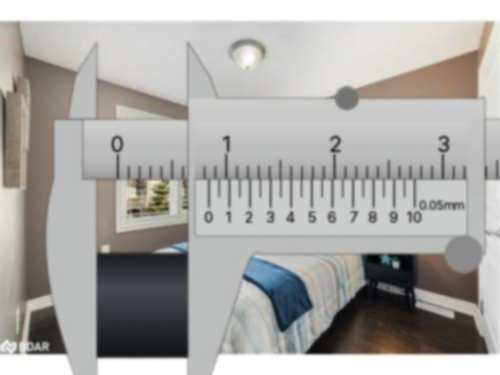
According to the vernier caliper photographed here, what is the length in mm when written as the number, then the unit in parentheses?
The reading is 8.4 (mm)
